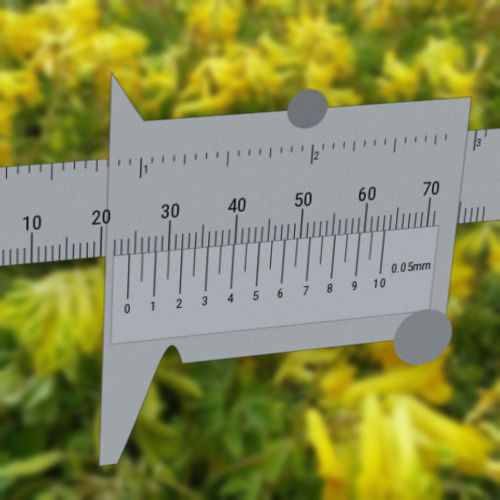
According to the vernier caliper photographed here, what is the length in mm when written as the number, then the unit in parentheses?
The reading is 24.2 (mm)
